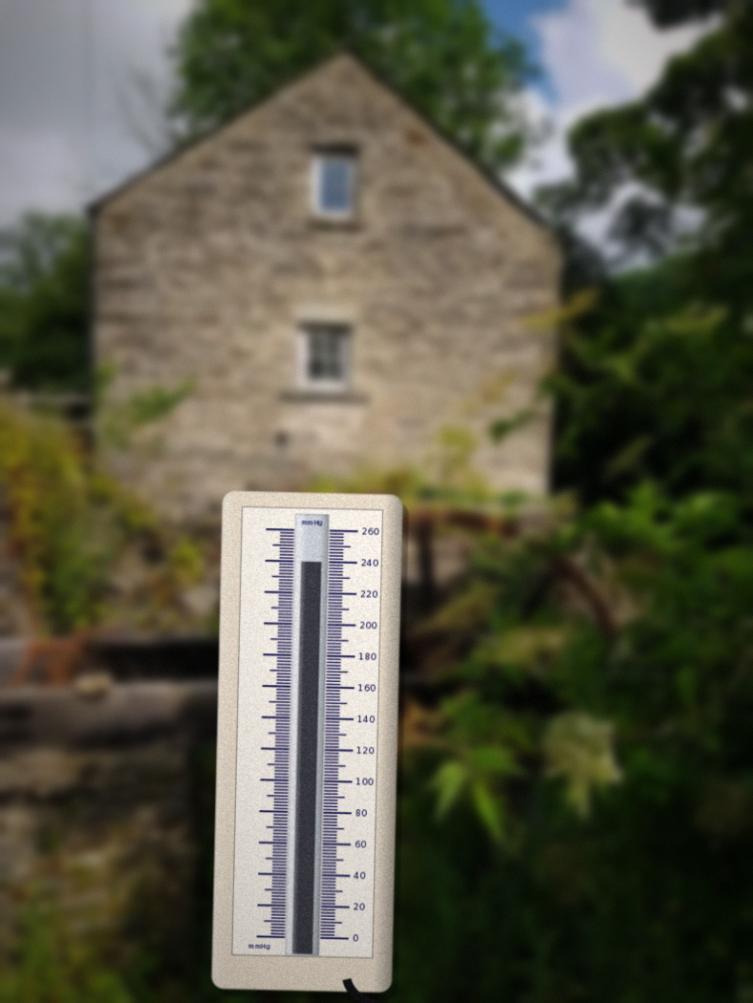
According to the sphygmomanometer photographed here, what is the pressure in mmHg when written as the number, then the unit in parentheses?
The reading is 240 (mmHg)
